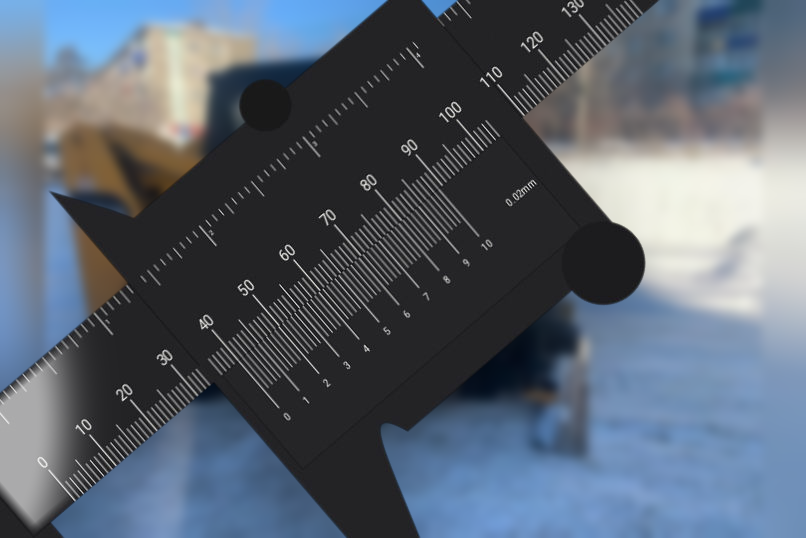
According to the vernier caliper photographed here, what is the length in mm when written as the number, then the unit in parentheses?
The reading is 40.0 (mm)
